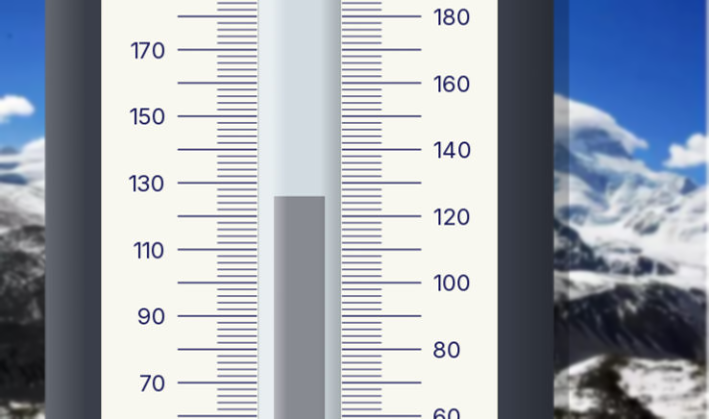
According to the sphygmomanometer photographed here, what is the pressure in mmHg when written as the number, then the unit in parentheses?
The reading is 126 (mmHg)
